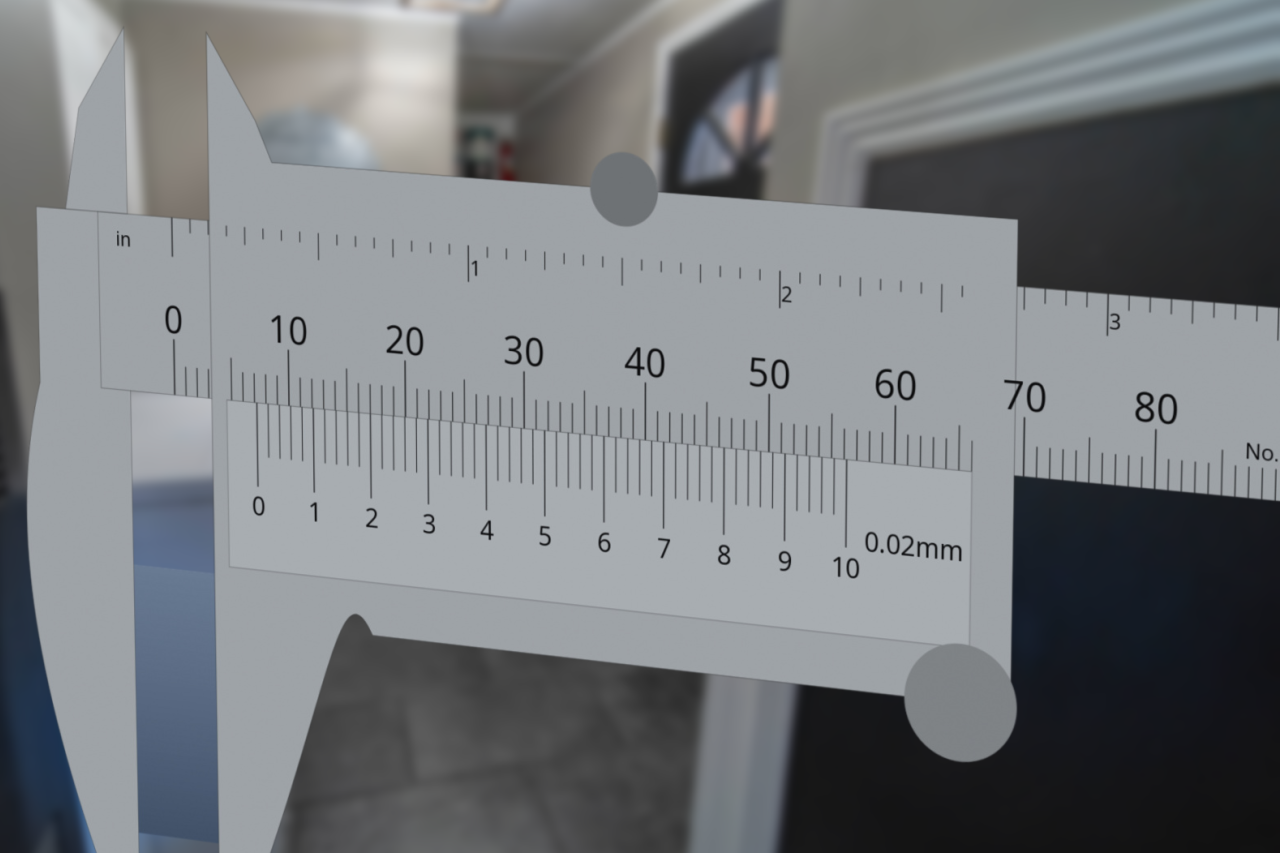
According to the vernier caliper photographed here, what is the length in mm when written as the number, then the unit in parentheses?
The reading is 7.2 (mm)
